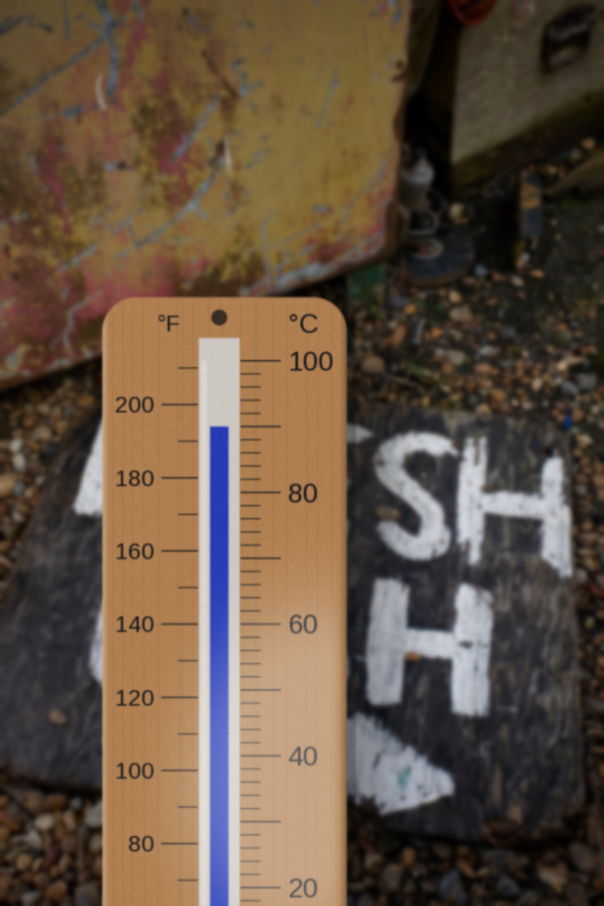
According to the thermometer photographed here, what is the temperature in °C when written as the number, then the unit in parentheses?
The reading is 90 (°C)
